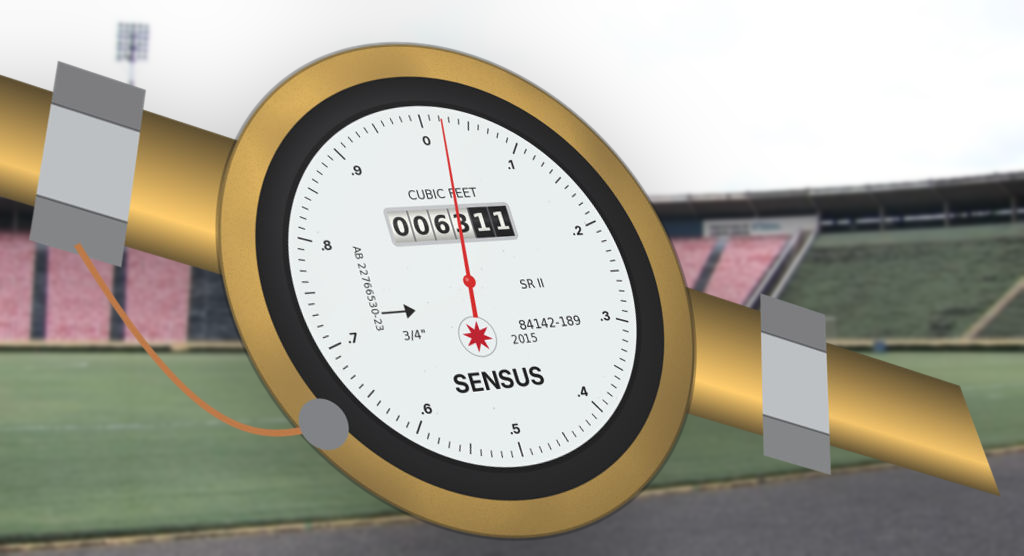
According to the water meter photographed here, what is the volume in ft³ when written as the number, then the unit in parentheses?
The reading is 6311.02 (ft³)
